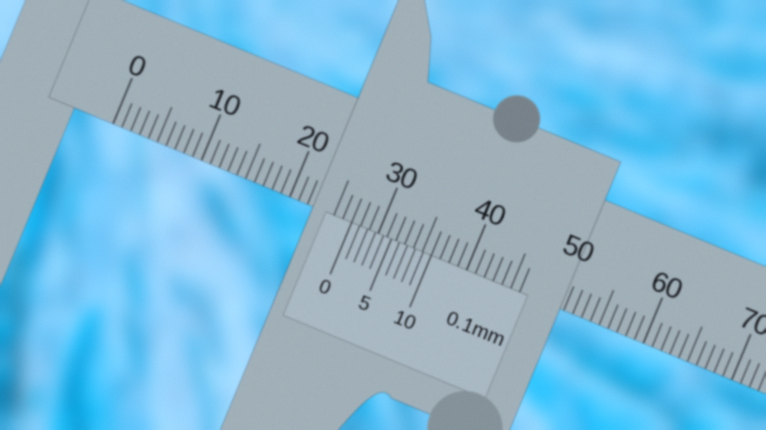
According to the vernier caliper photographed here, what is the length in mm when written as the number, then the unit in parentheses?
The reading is 27.0 (mm)
